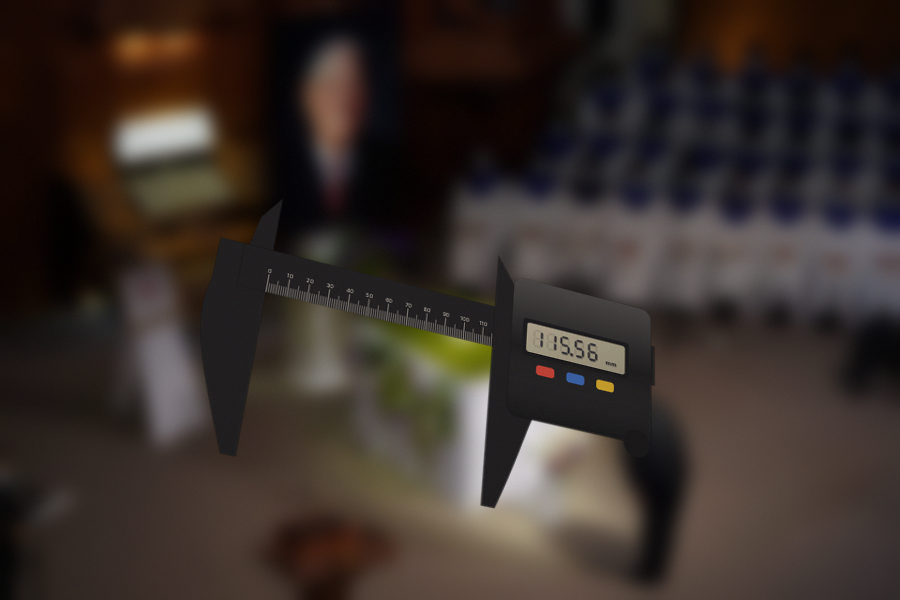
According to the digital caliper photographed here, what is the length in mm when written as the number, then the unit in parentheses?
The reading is 115.56 (mm)
